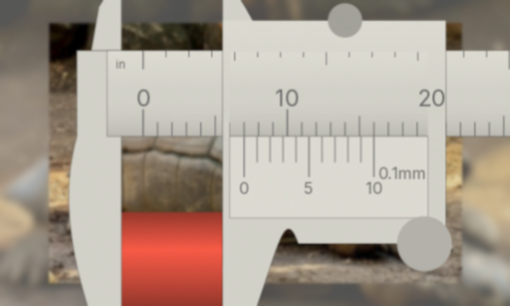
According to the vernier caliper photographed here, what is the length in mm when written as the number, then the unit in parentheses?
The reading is 7.0 (mm)
